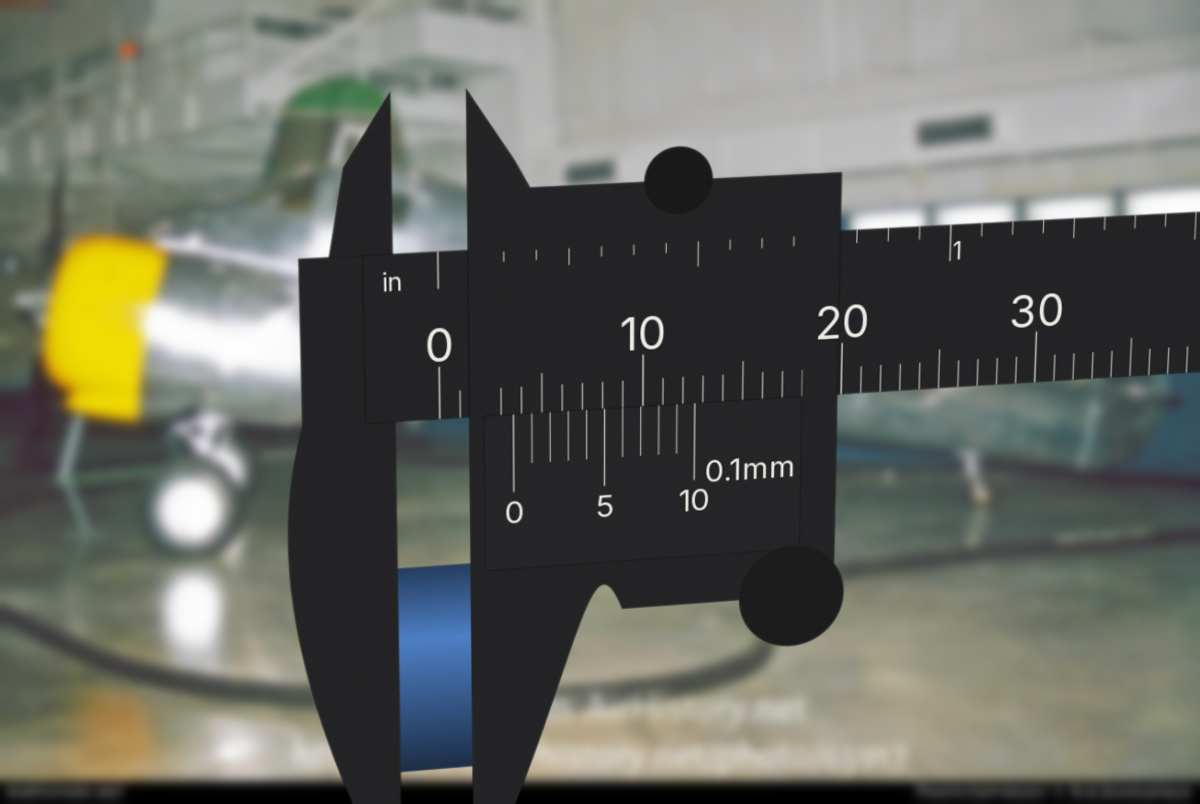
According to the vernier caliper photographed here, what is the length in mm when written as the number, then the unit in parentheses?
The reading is 3.6 (mm)
